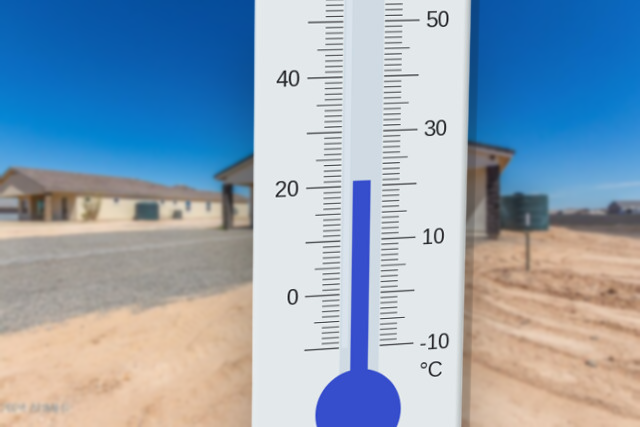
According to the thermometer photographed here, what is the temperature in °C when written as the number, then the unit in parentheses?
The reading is 21 (°C)
